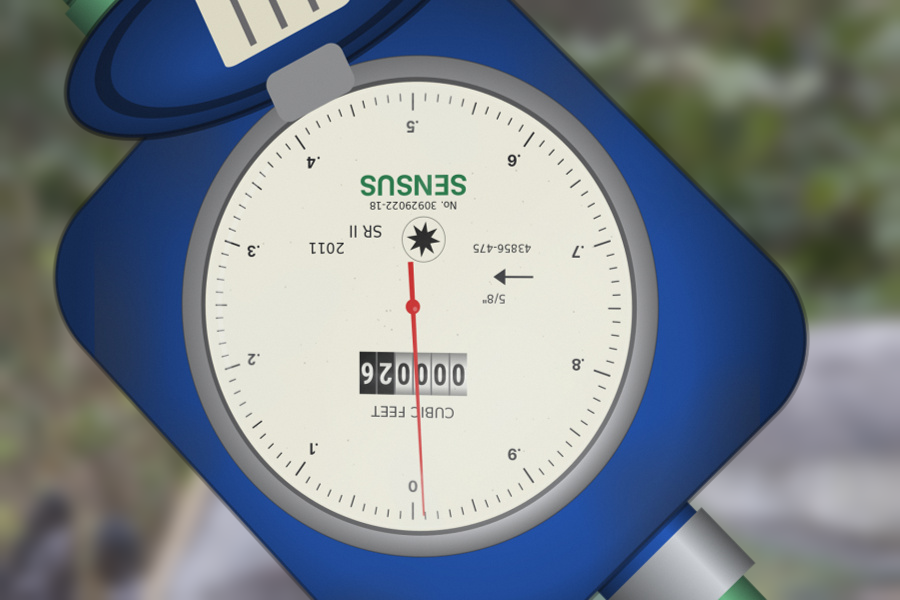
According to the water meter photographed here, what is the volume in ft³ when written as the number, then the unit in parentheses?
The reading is 25.99 (ft³)
